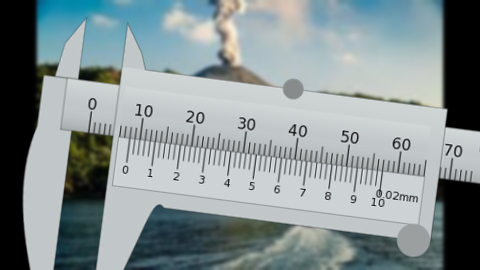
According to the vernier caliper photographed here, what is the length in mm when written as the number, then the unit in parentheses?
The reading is 8.0 (mm)
